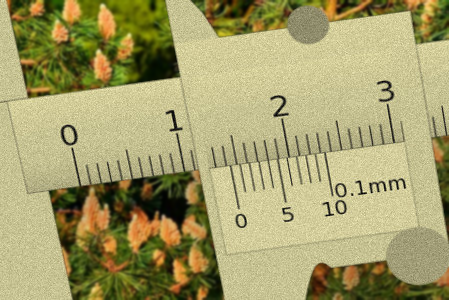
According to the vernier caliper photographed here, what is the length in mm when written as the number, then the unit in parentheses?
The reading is 14.4 (mm)
